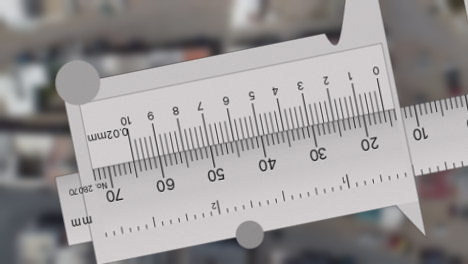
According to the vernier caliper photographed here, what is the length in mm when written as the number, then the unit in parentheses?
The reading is 16.0 (mm)
